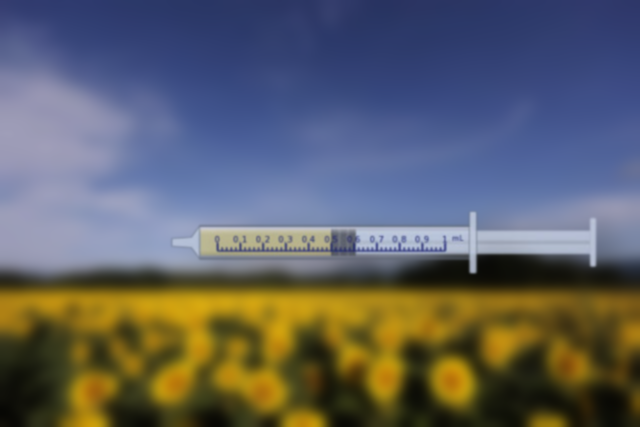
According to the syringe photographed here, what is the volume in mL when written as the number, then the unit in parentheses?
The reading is 0.5 (mL)
